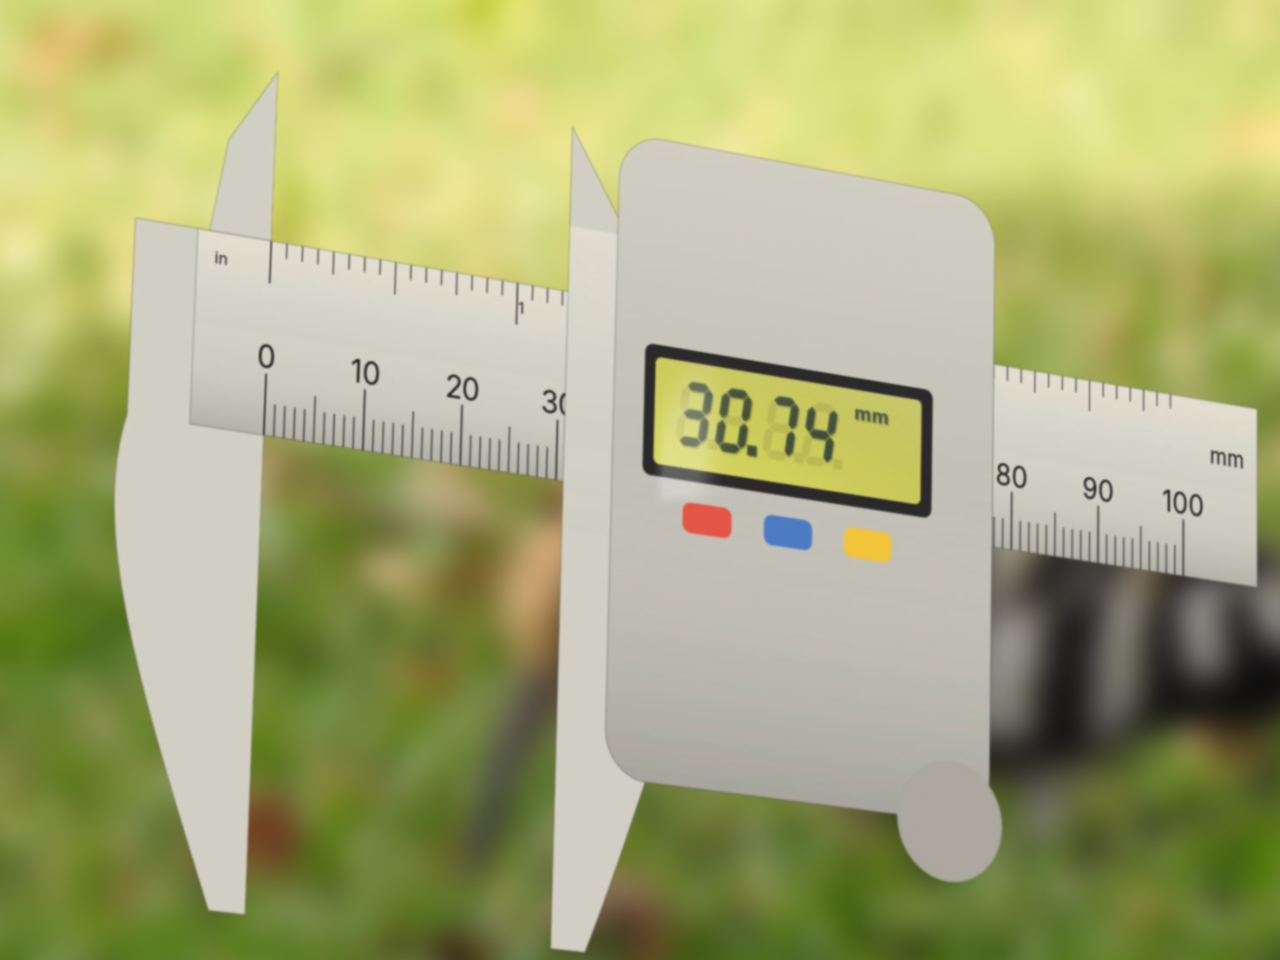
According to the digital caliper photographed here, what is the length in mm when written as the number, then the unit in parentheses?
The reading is 30.74 (mm)
